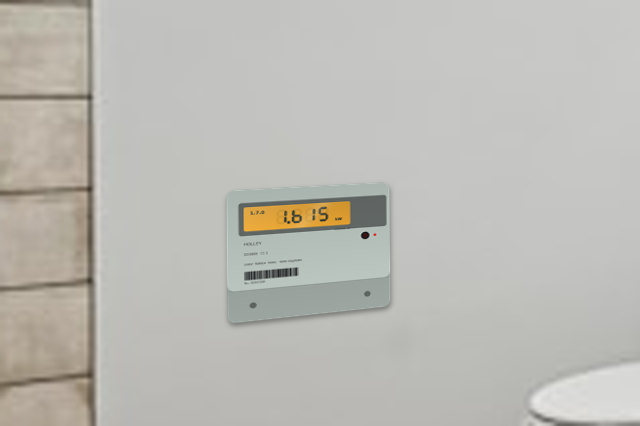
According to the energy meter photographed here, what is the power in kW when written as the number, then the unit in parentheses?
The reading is 1.615 (kW)
